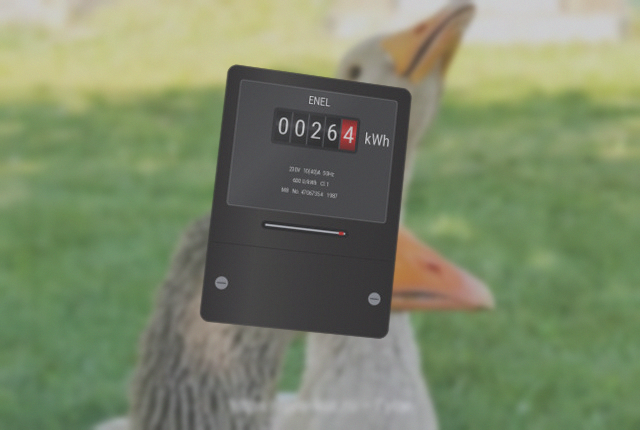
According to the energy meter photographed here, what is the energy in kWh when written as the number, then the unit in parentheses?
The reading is 26.4 (kWh)
